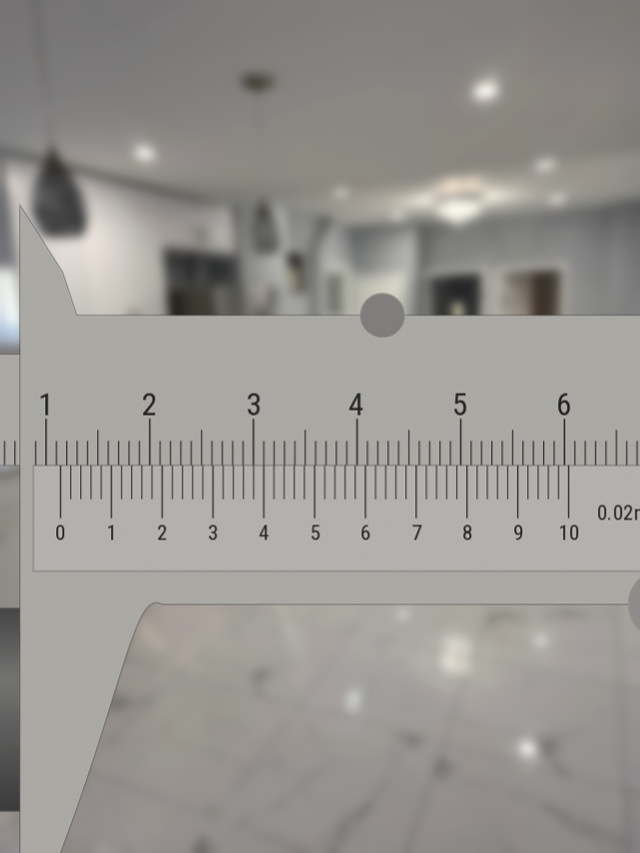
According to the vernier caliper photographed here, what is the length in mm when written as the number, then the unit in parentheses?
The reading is 11.4 (mm)
